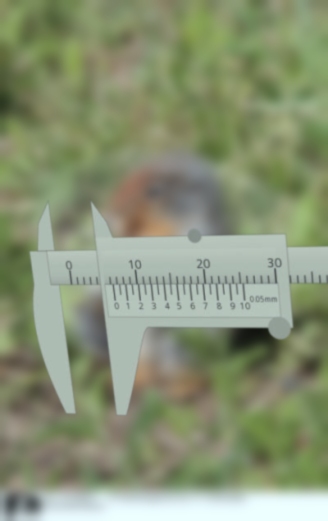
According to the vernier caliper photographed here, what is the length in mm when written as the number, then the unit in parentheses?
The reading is 6.4 (mm)
